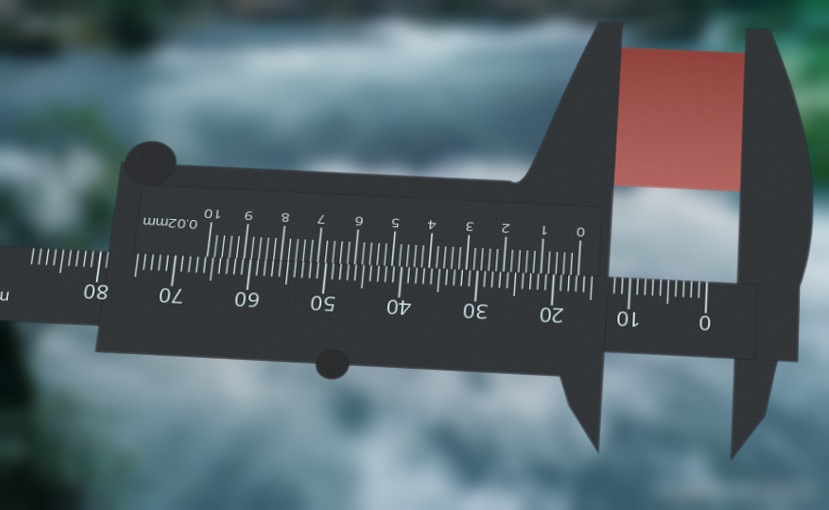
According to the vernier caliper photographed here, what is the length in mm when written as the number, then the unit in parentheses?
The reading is 16.8 (mm)
